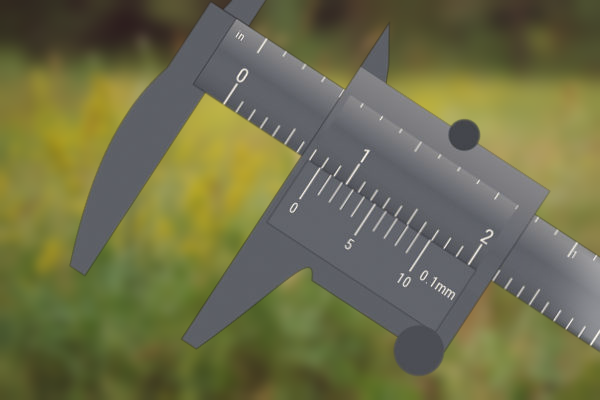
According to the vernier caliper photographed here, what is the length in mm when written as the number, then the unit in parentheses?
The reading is 7.9 (mm)
